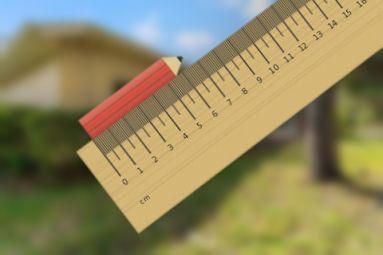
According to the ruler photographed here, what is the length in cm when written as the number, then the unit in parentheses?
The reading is 6.5 (cm)
